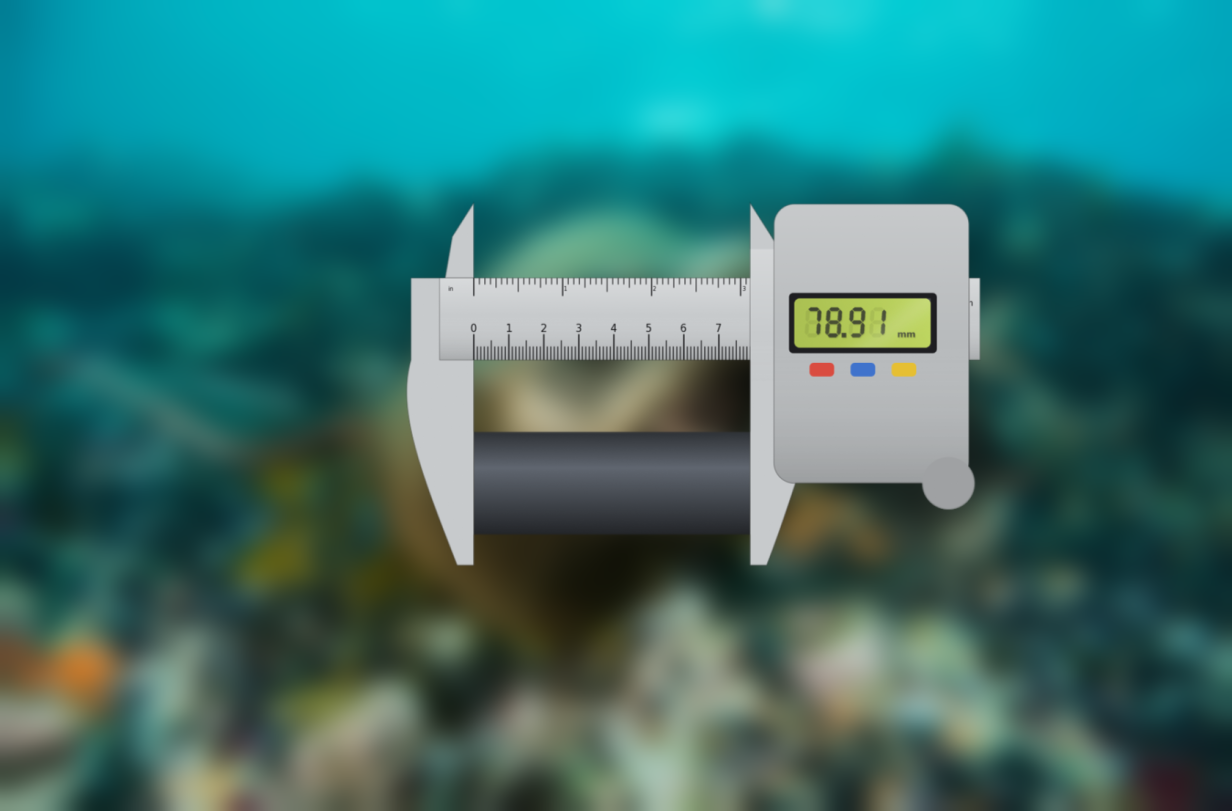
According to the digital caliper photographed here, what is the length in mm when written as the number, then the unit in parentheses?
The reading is 78.91 (mm)
